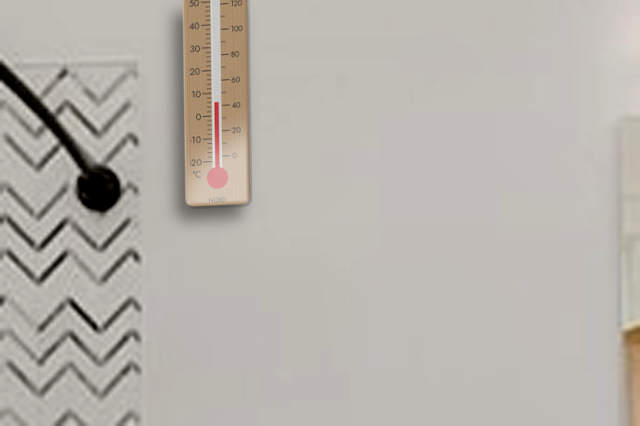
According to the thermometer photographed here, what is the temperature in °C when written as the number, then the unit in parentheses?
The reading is 6 (°C)
